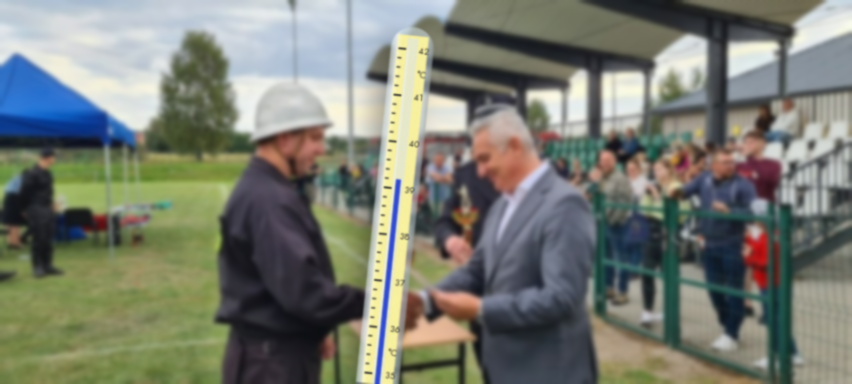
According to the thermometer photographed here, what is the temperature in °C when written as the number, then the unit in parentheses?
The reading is 39.2 (°C)
